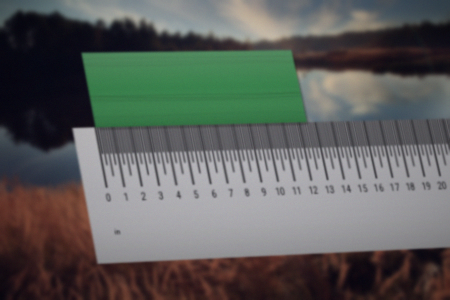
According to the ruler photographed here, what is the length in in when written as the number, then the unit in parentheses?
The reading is 12.5 (in)
